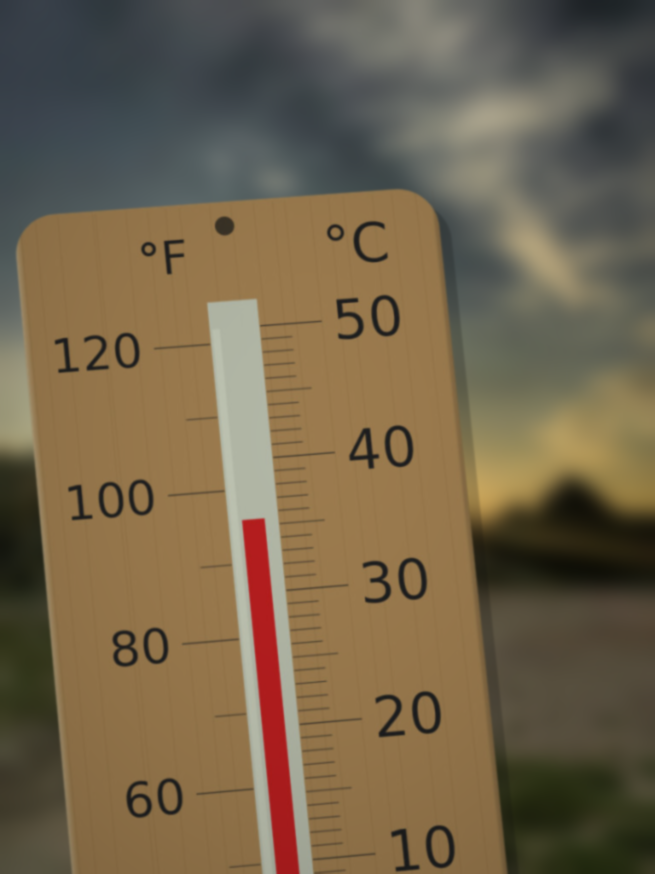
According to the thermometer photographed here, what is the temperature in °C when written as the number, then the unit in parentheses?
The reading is 35.5 (°C)
